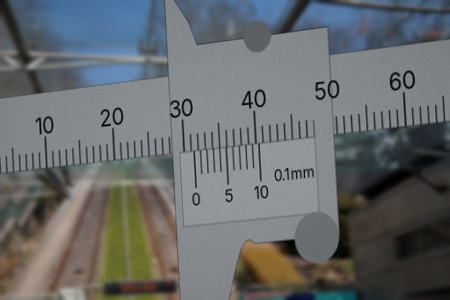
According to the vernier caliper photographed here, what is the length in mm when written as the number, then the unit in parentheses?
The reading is 31.4 (mm)
